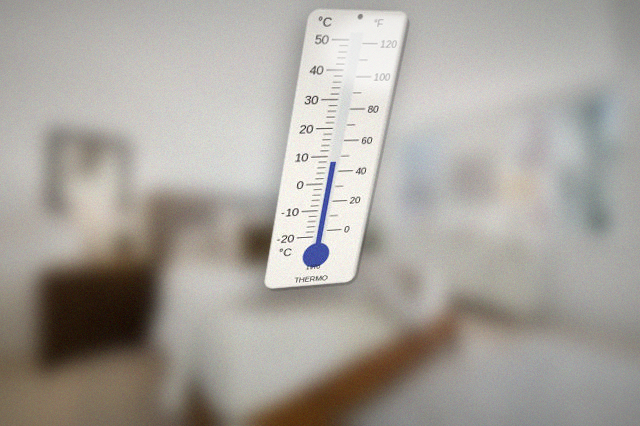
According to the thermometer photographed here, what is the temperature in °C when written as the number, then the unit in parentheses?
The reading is 8 (°C)
